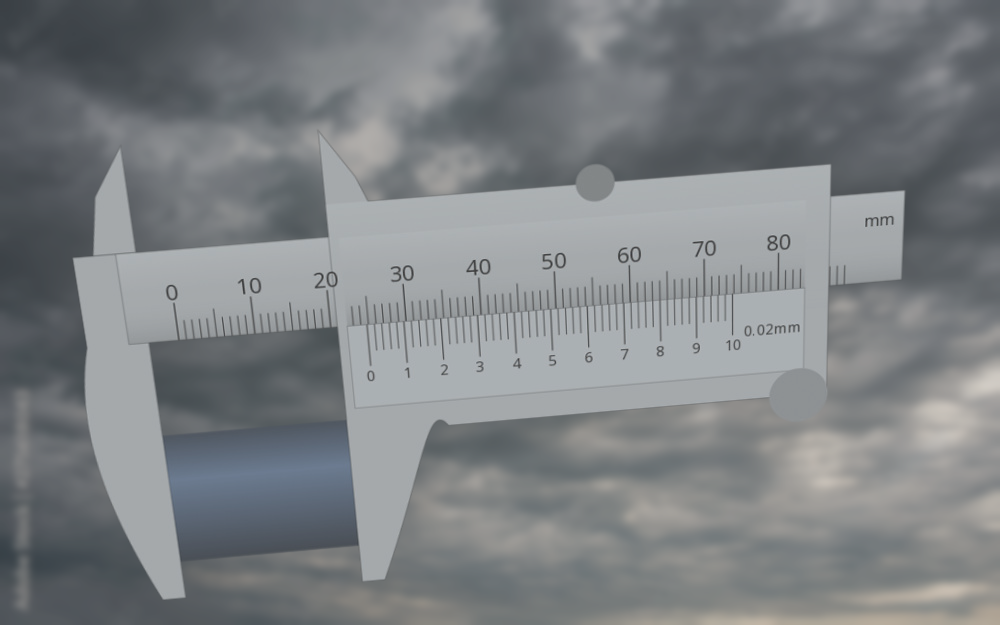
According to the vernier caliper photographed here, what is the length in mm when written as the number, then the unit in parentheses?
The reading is 24.8 (mm)
